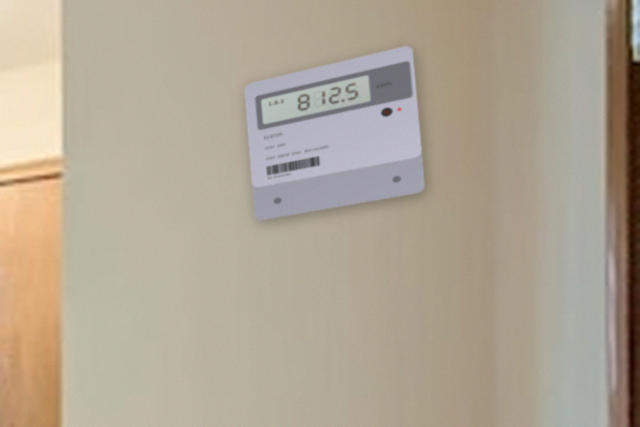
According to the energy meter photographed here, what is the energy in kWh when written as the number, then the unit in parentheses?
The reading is 812.5 (kWh)
